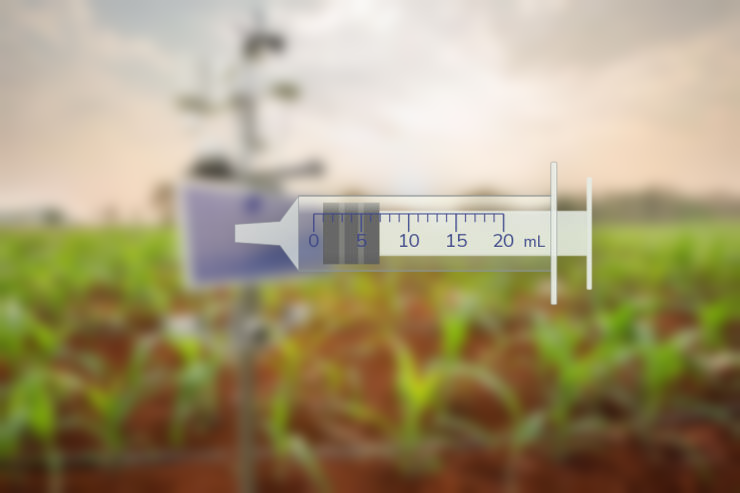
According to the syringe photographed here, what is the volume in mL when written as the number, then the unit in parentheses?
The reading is 1 (mL)
